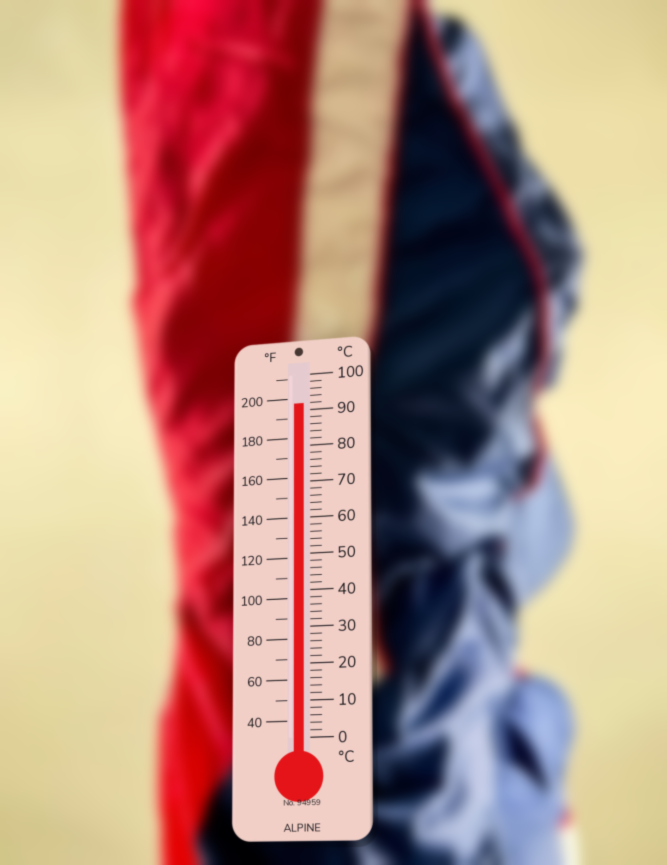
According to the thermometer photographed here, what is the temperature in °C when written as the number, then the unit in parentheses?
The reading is 92 (°C)
